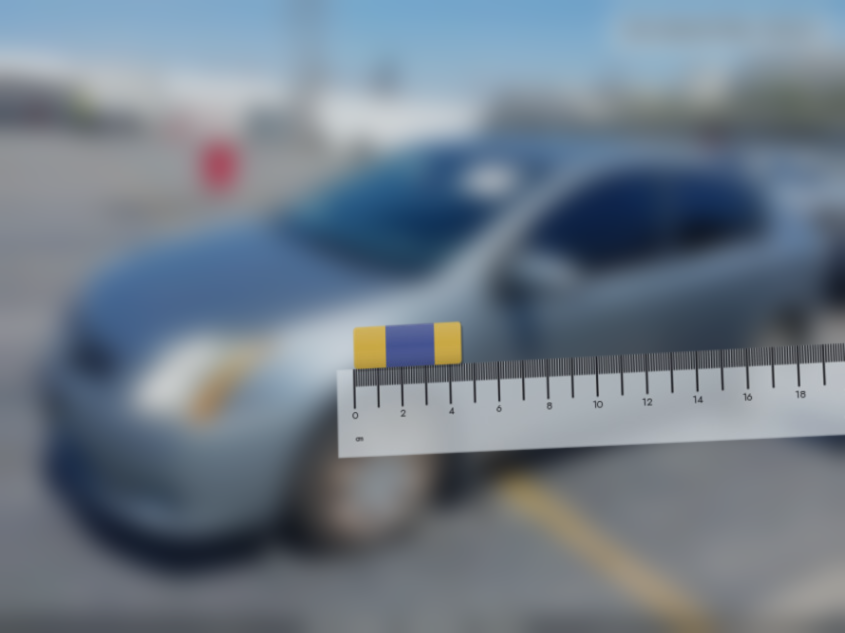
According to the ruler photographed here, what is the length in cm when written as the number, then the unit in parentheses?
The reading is 4.5 (cm)
